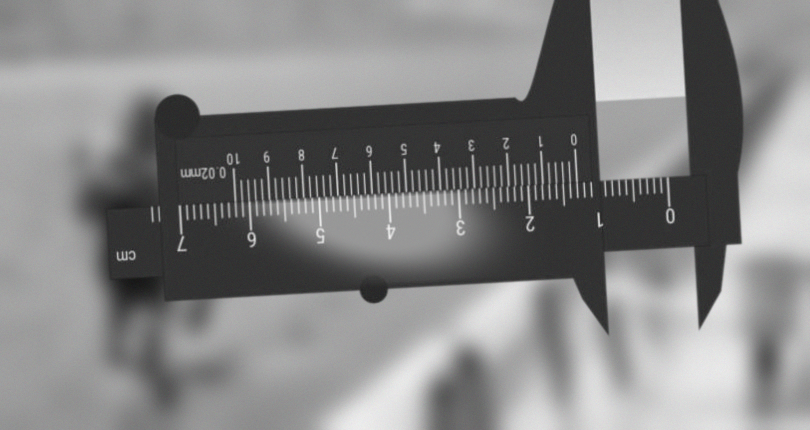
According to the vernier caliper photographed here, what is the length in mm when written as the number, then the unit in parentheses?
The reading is 13.0 (mm)
